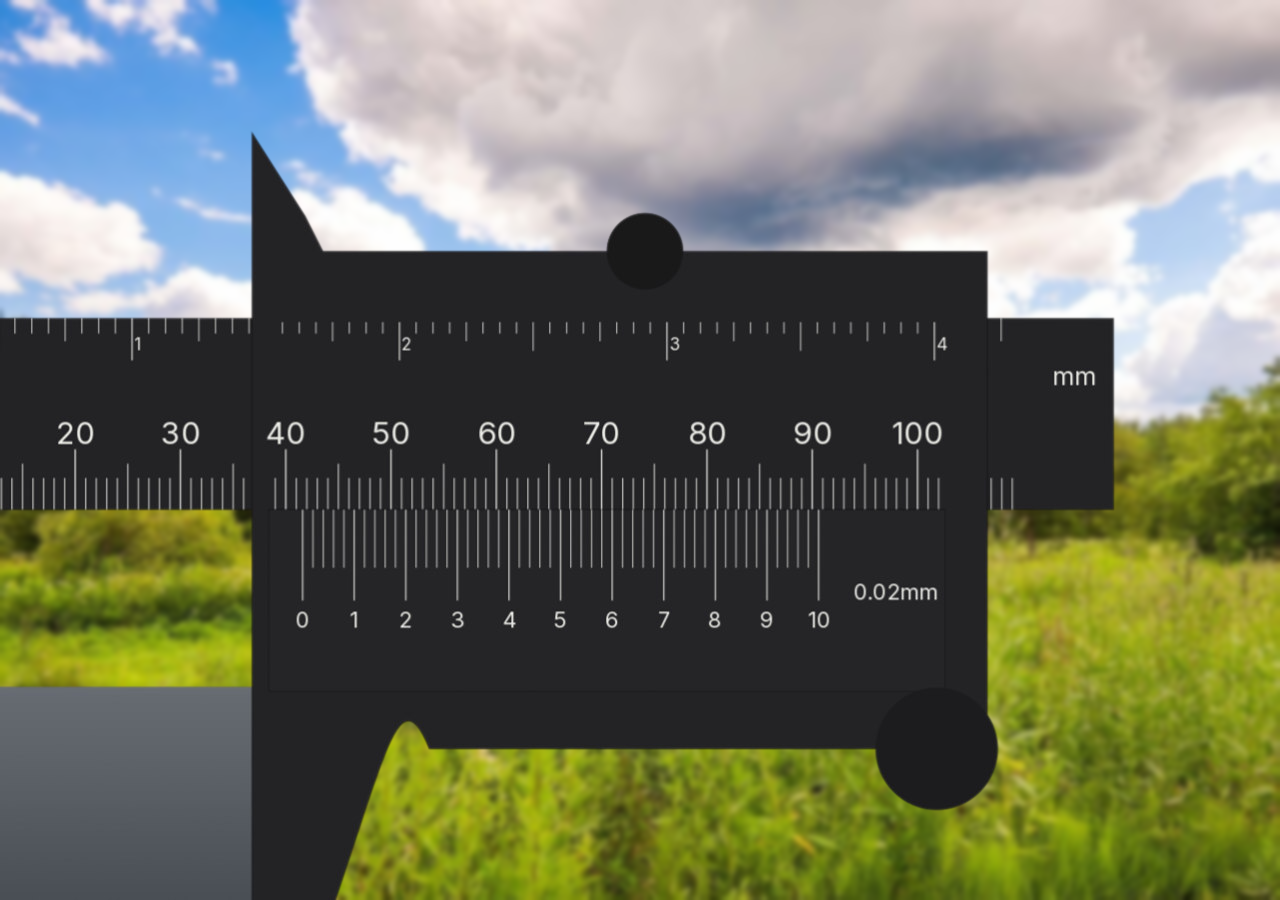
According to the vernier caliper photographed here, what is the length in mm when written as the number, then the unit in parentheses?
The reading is 41.6 (mm)
